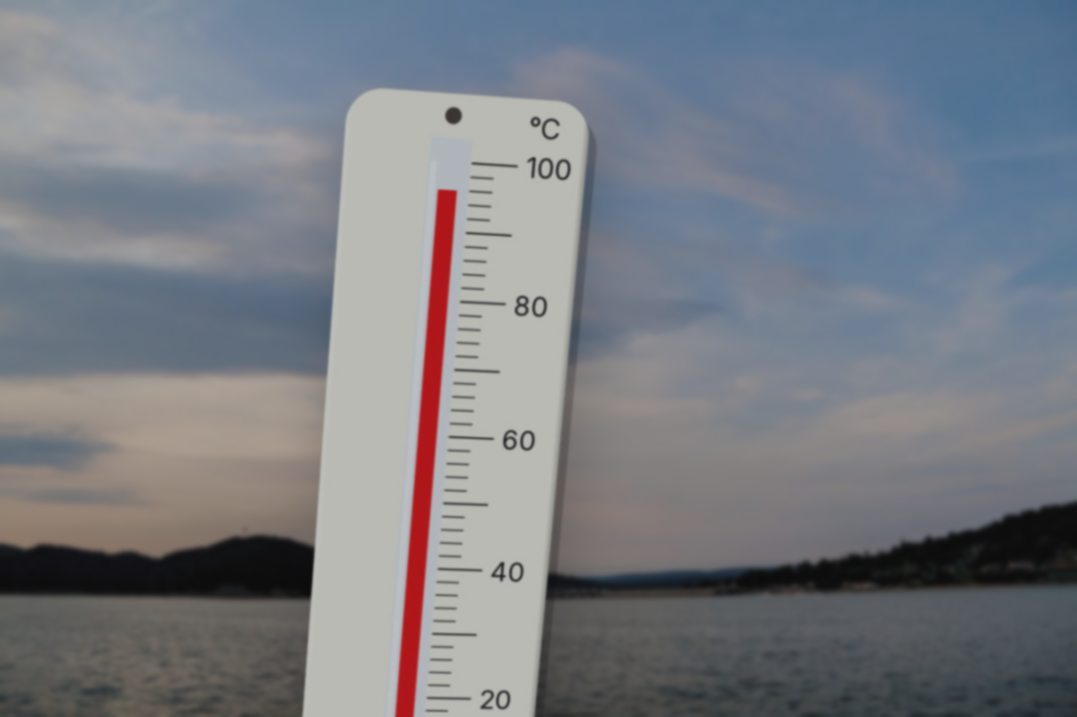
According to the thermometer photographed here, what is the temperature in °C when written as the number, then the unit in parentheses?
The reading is 96 (°C)
